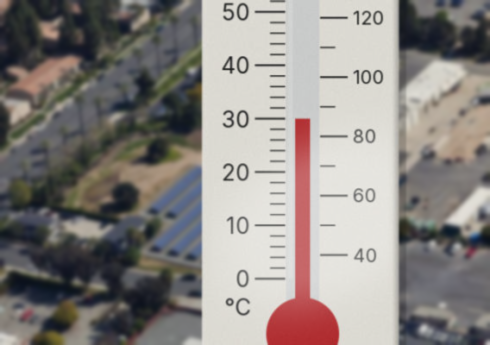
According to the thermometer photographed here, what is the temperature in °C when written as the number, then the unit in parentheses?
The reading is 30 (°C)
